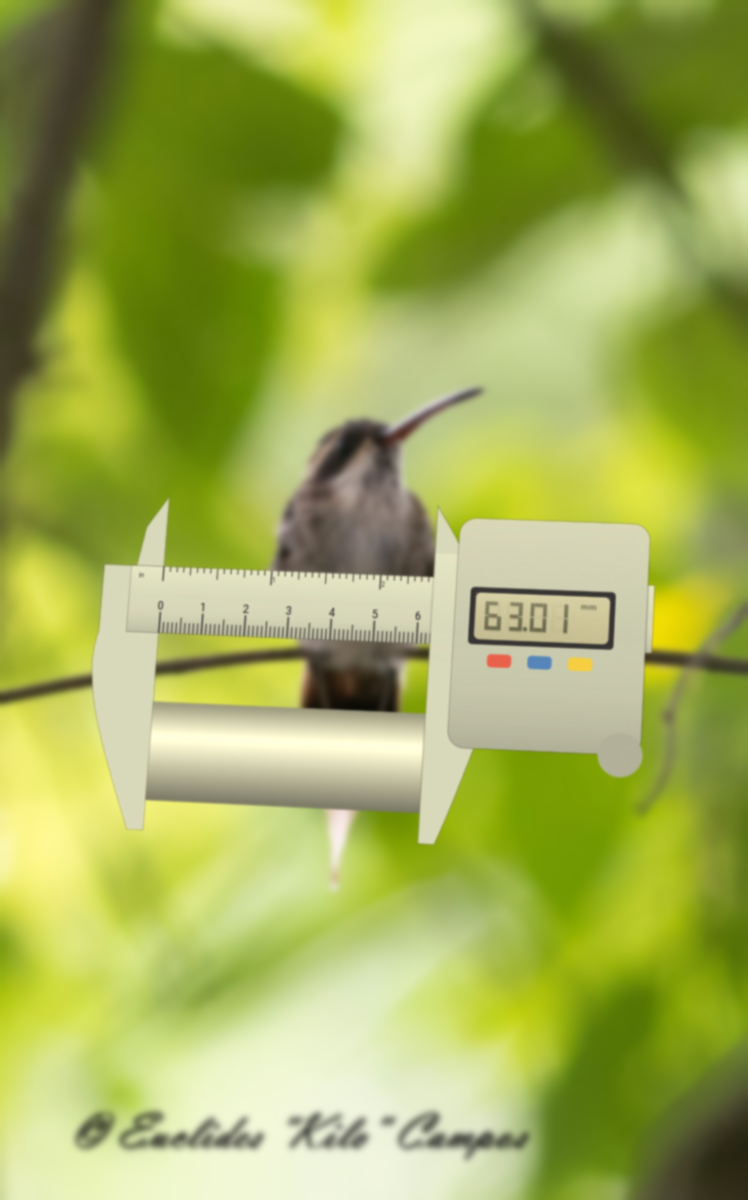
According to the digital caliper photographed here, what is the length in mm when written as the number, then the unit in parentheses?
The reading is 63.01 (mm)
